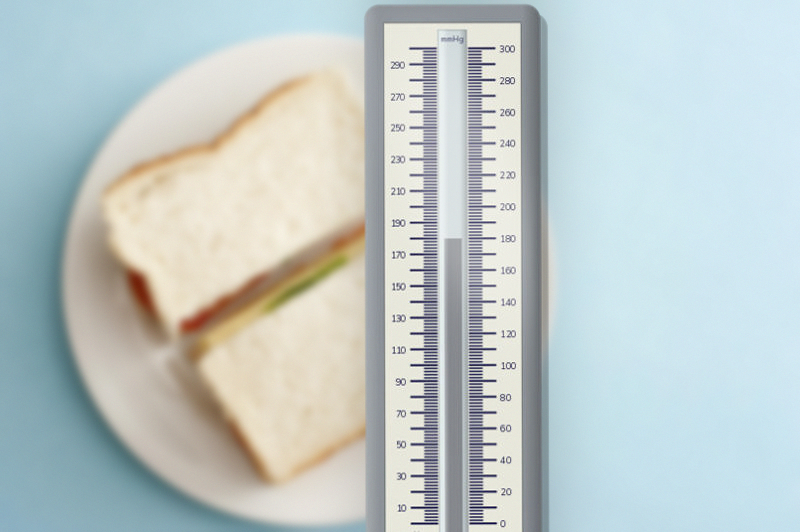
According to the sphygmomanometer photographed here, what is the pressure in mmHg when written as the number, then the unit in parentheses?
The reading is 180 (mmHg)
